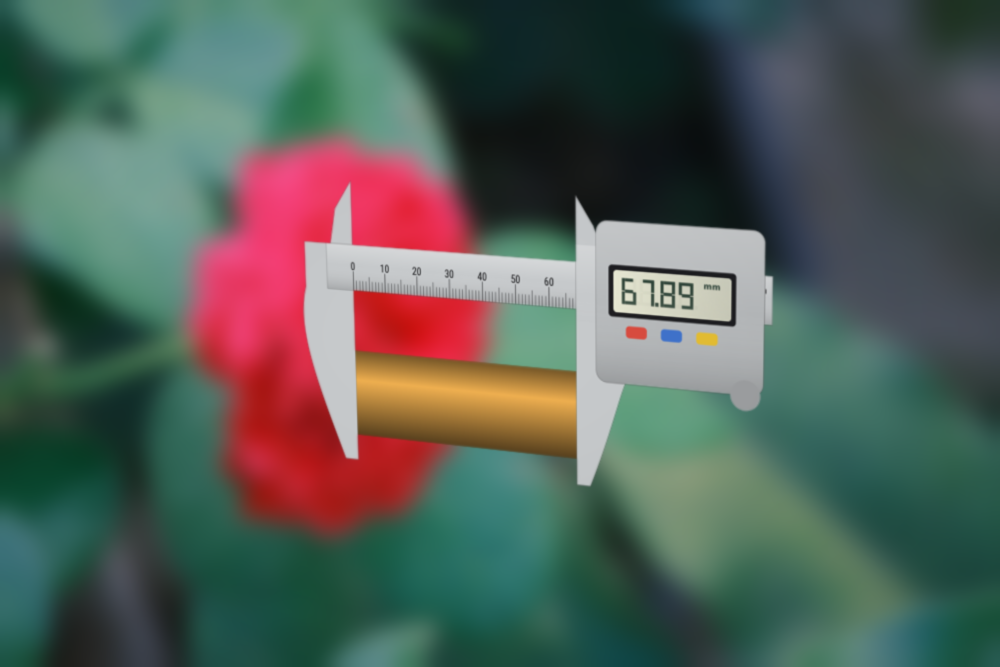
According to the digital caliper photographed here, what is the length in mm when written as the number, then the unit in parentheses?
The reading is 67.89 (mm)
